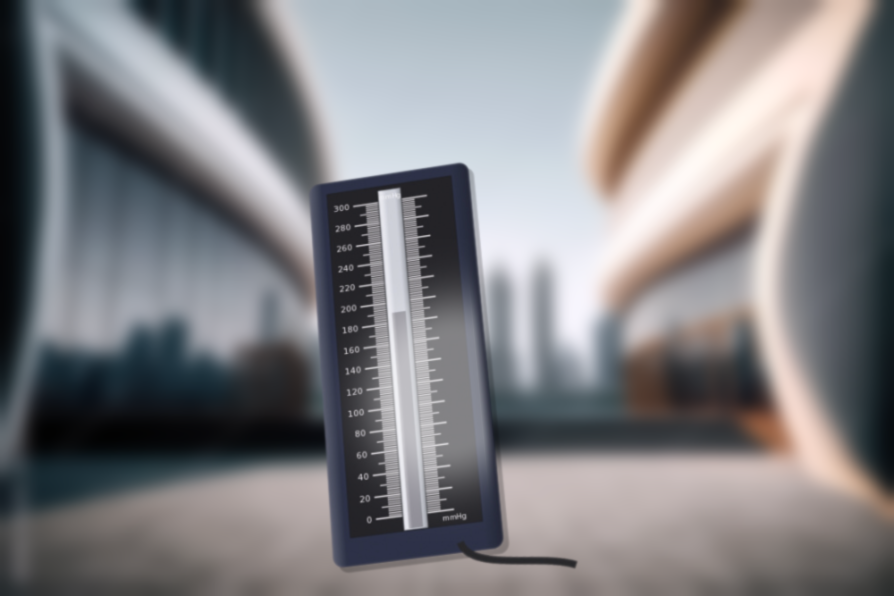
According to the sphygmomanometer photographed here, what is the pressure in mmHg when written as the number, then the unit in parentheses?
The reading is 190 (mmHg)
